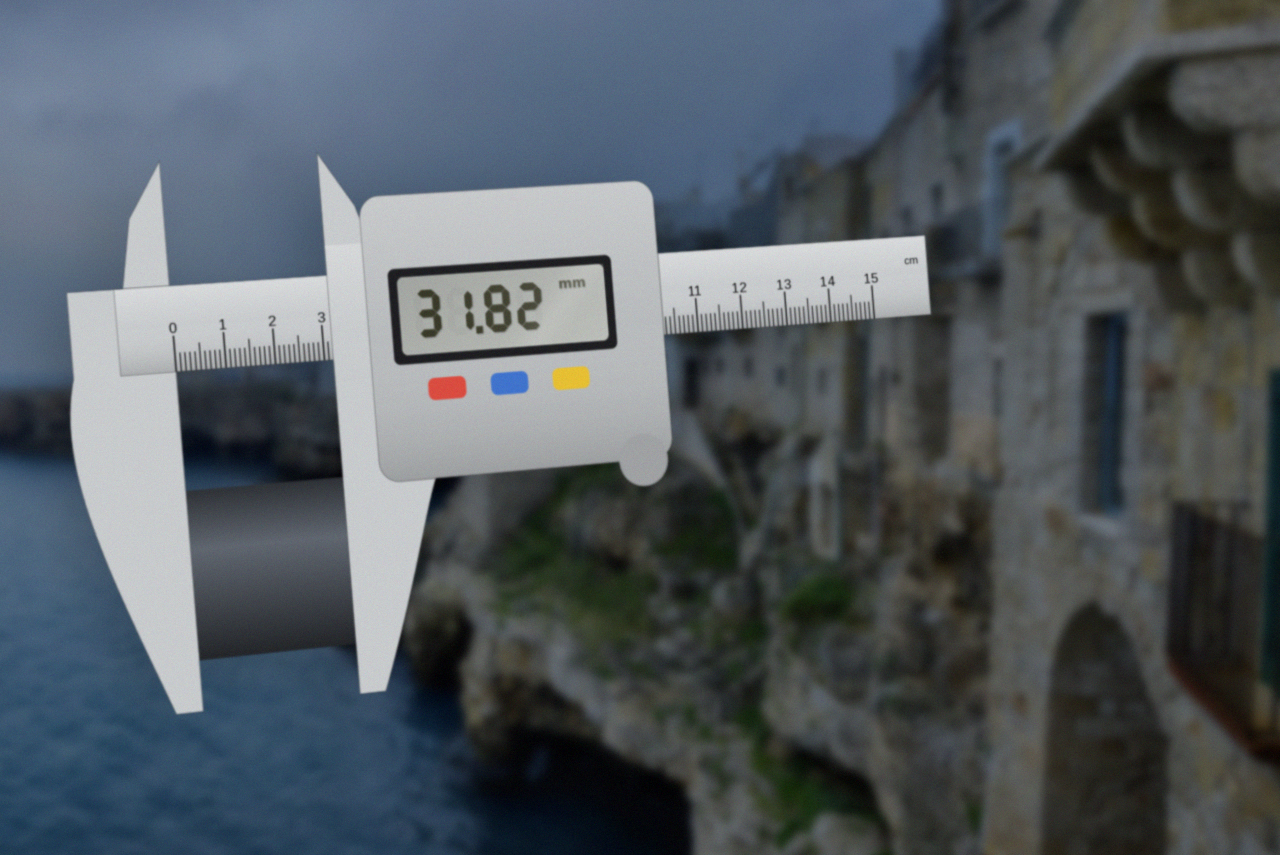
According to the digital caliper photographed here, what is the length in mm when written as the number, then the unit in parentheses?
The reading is 31.82 (mm)
